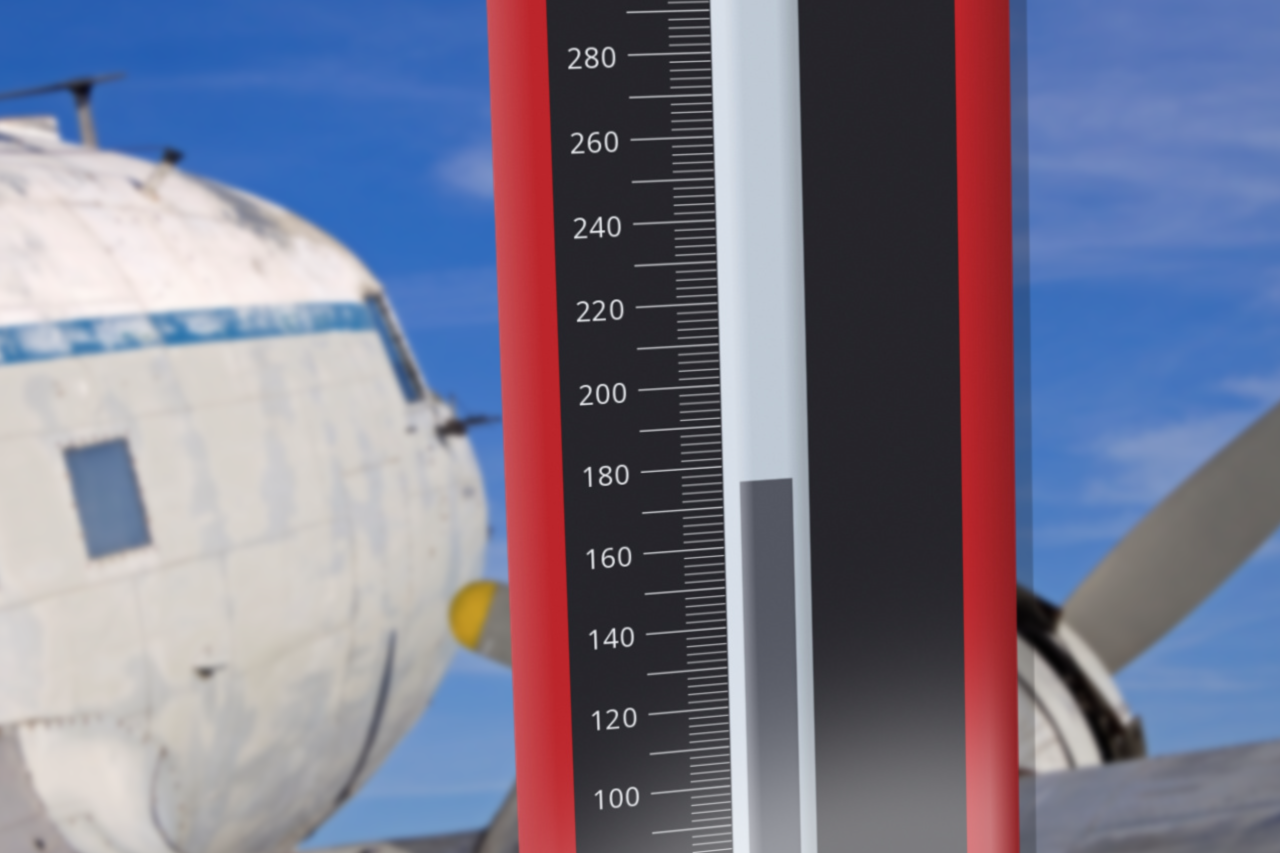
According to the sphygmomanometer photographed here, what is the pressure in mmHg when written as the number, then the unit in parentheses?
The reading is 176 (mmHg)
